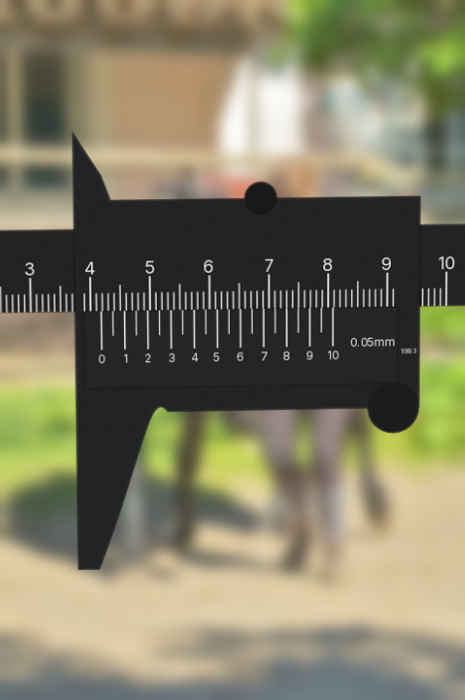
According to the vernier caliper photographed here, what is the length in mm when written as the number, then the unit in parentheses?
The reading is 41.8 (mm)
